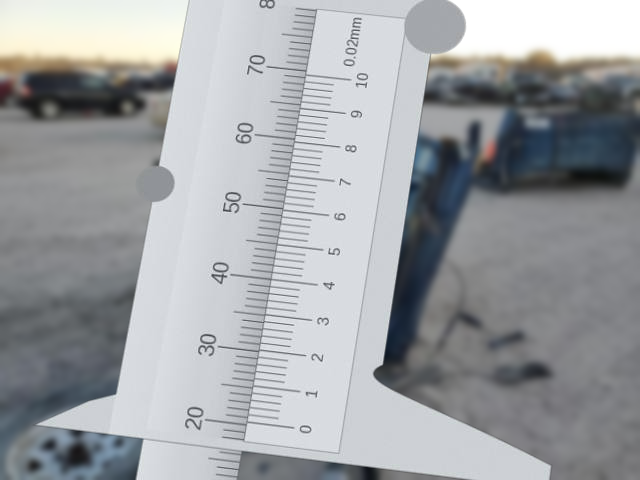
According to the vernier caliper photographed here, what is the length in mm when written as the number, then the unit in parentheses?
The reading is 20.4 (mm)
